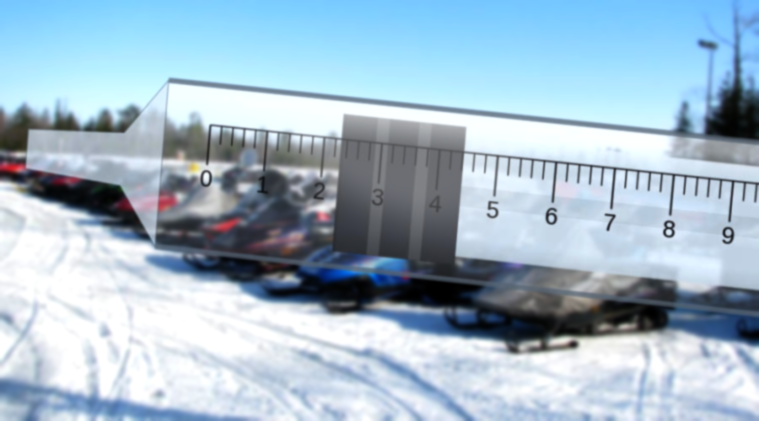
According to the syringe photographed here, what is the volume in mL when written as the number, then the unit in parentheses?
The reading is 2.3 (mL)
